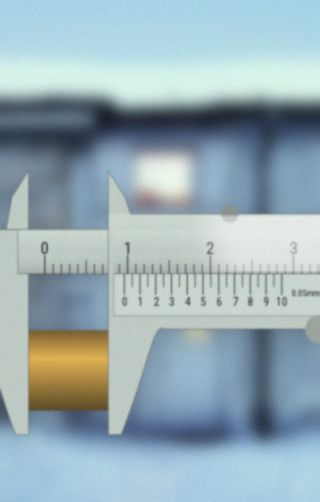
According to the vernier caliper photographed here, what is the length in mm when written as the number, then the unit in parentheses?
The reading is 9.6 (mm)
